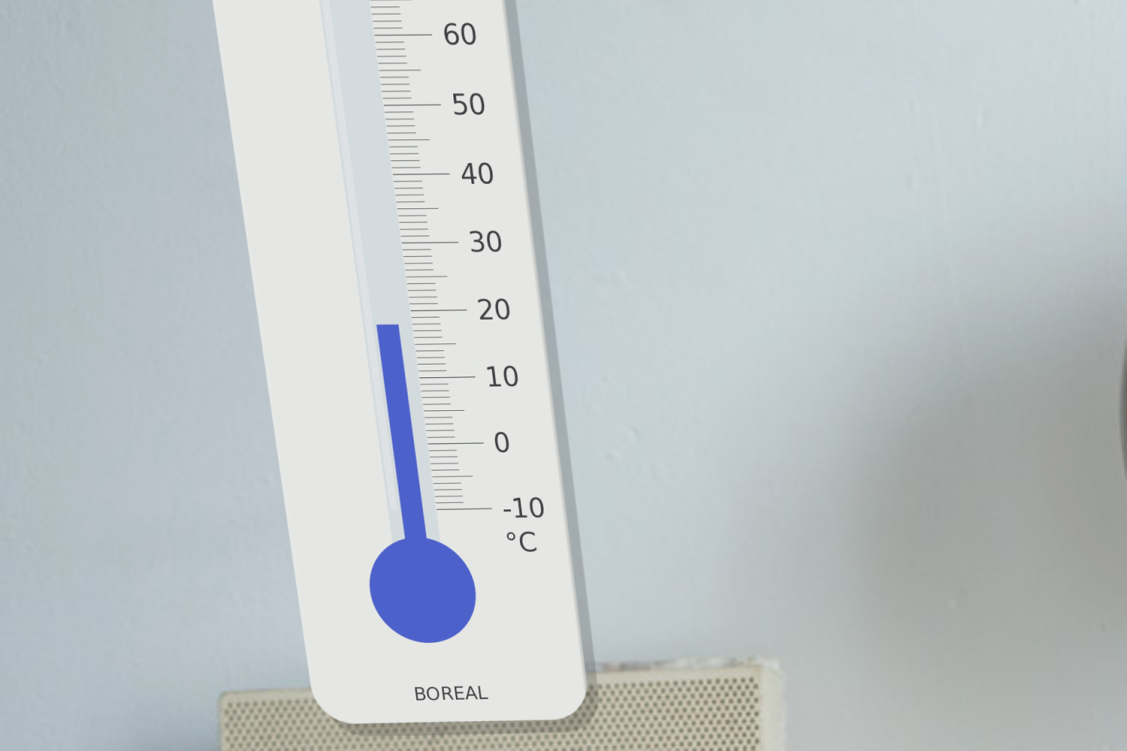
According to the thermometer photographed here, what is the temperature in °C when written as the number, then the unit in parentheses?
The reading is 18 (°C)
